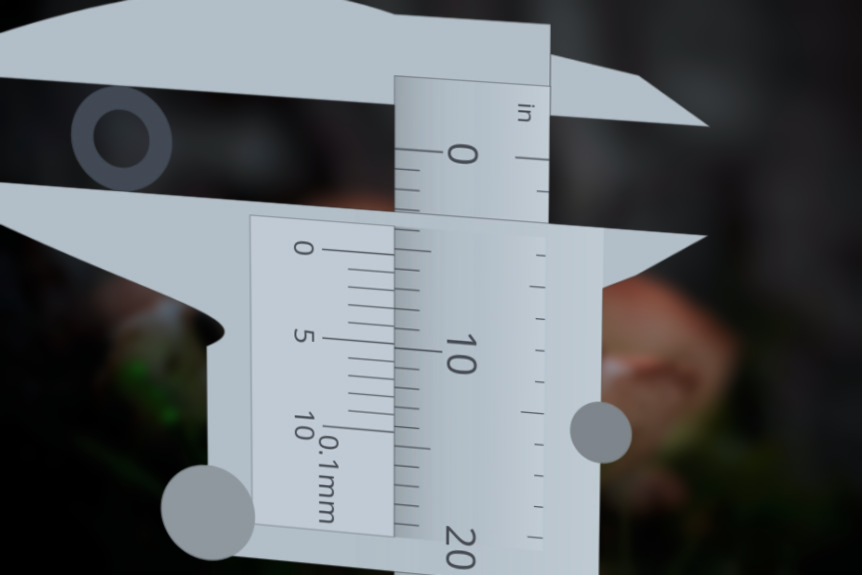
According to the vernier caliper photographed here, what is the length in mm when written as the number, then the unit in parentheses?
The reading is 5.3 (mm)
